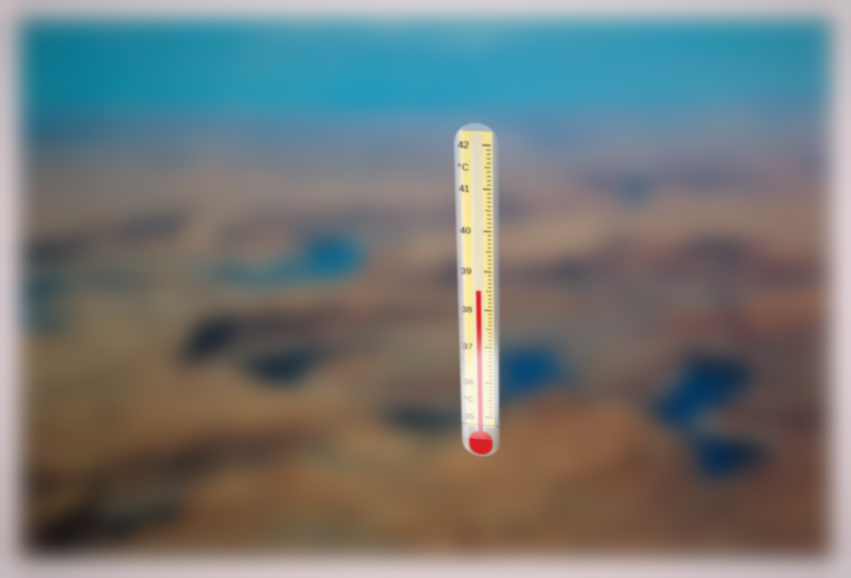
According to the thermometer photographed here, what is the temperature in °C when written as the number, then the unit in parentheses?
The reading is 38.5 (°C)
